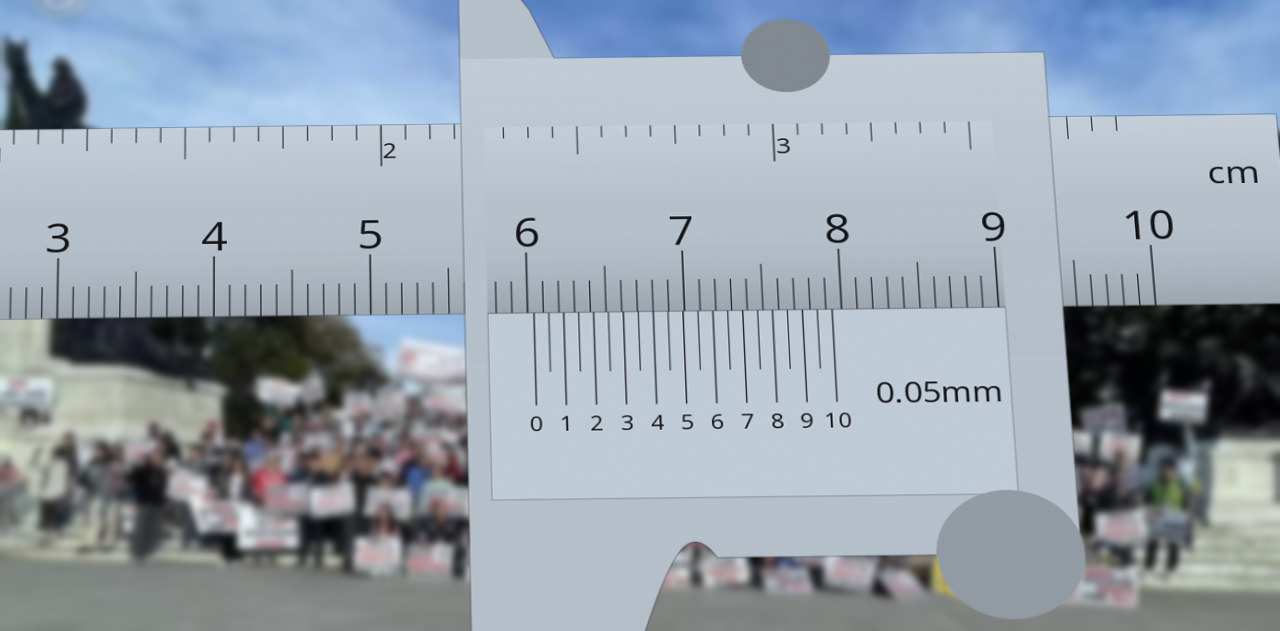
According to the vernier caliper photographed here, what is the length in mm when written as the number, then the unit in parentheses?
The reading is 60.4 (mm)
